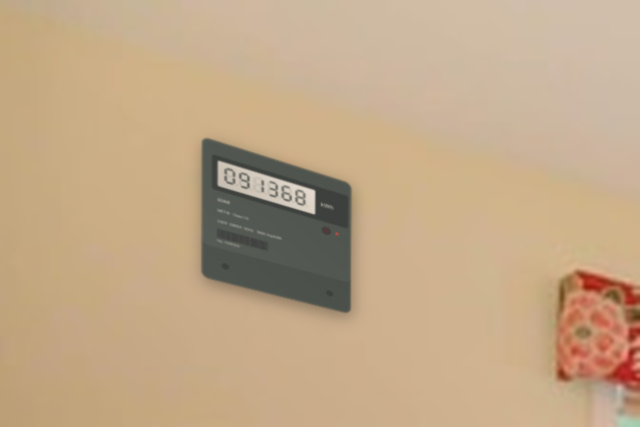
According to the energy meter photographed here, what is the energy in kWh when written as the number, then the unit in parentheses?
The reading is 91368 (kWh)
